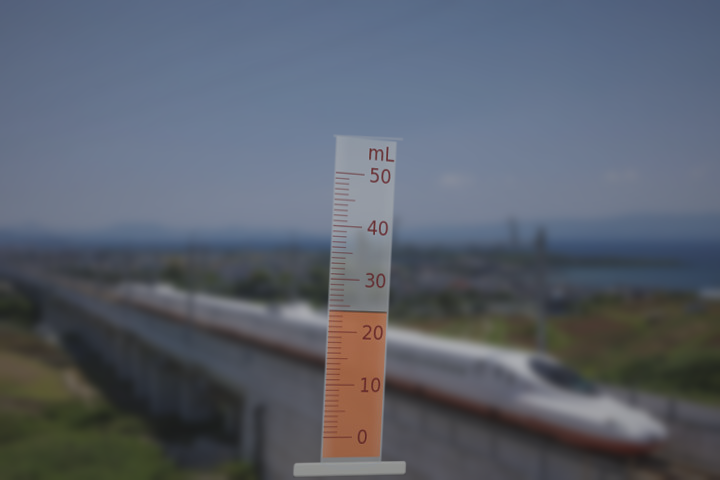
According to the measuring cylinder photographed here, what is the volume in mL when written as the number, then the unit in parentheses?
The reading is 24 (mL)
